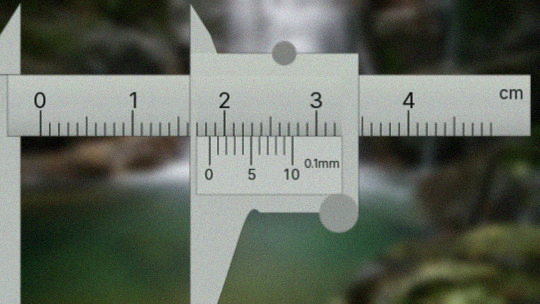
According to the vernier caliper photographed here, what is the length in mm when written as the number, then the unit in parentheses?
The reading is 18.4 (mm)
